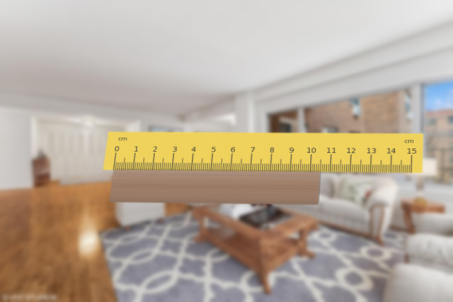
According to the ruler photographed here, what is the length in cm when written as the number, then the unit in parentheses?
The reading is 10.5 (cm)
